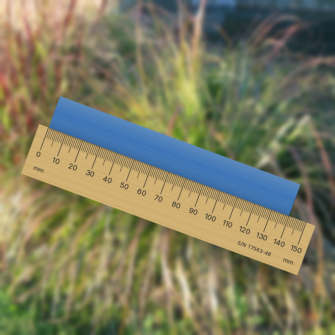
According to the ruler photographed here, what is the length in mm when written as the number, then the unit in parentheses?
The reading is 140 (mm)
